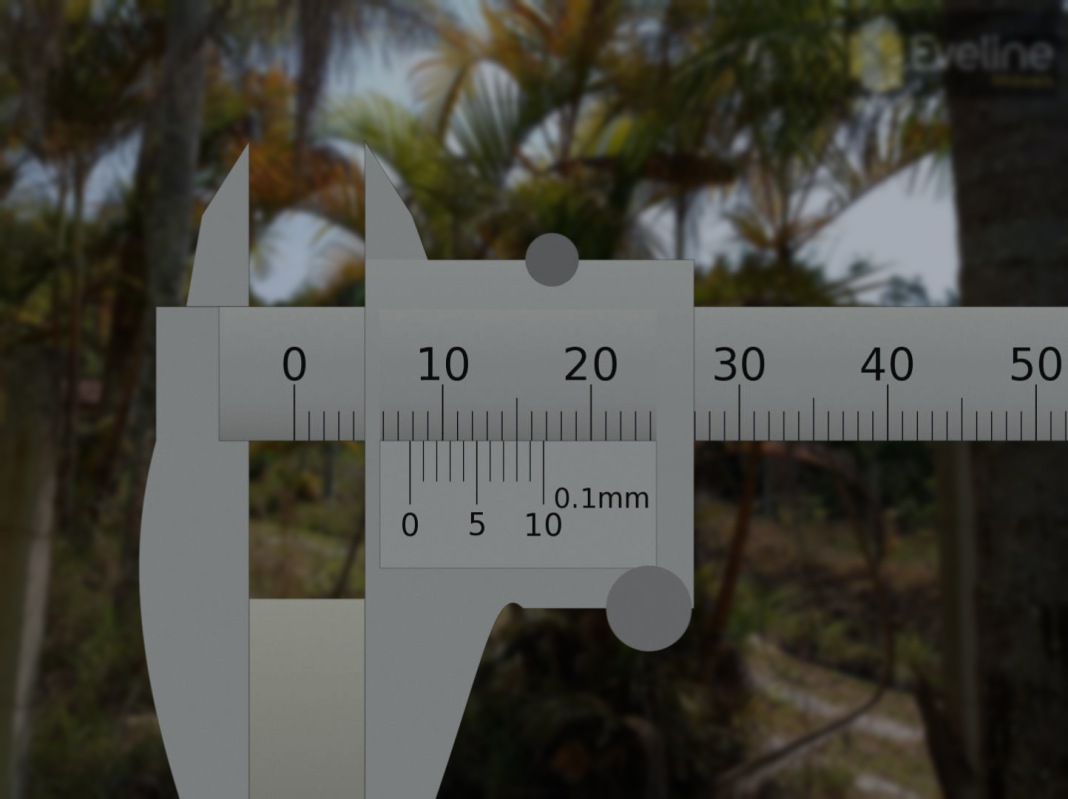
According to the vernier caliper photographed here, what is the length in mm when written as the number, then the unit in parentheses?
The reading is 7.8 (mm)
